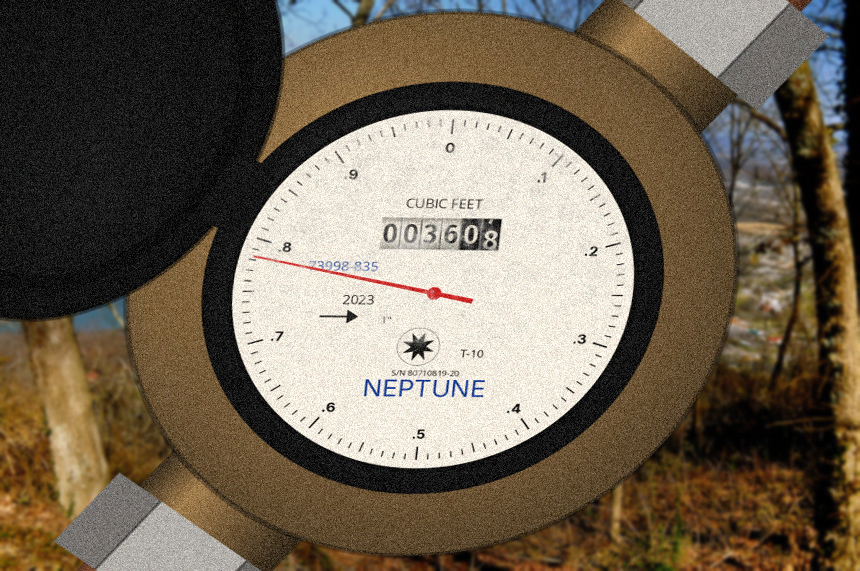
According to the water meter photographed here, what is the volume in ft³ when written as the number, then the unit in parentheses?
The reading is 3607.78 (ft³)
